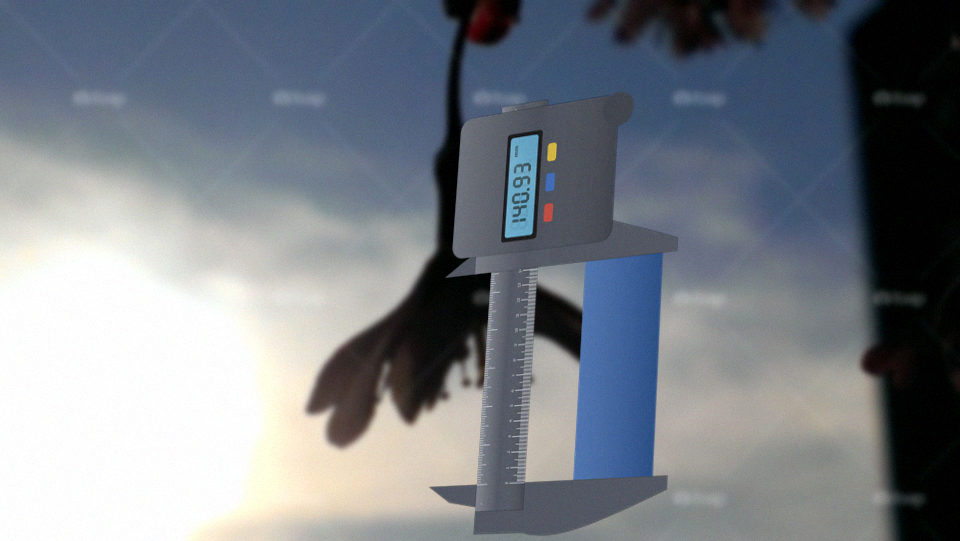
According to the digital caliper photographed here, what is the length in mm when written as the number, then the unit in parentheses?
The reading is 140.93 (mm)
